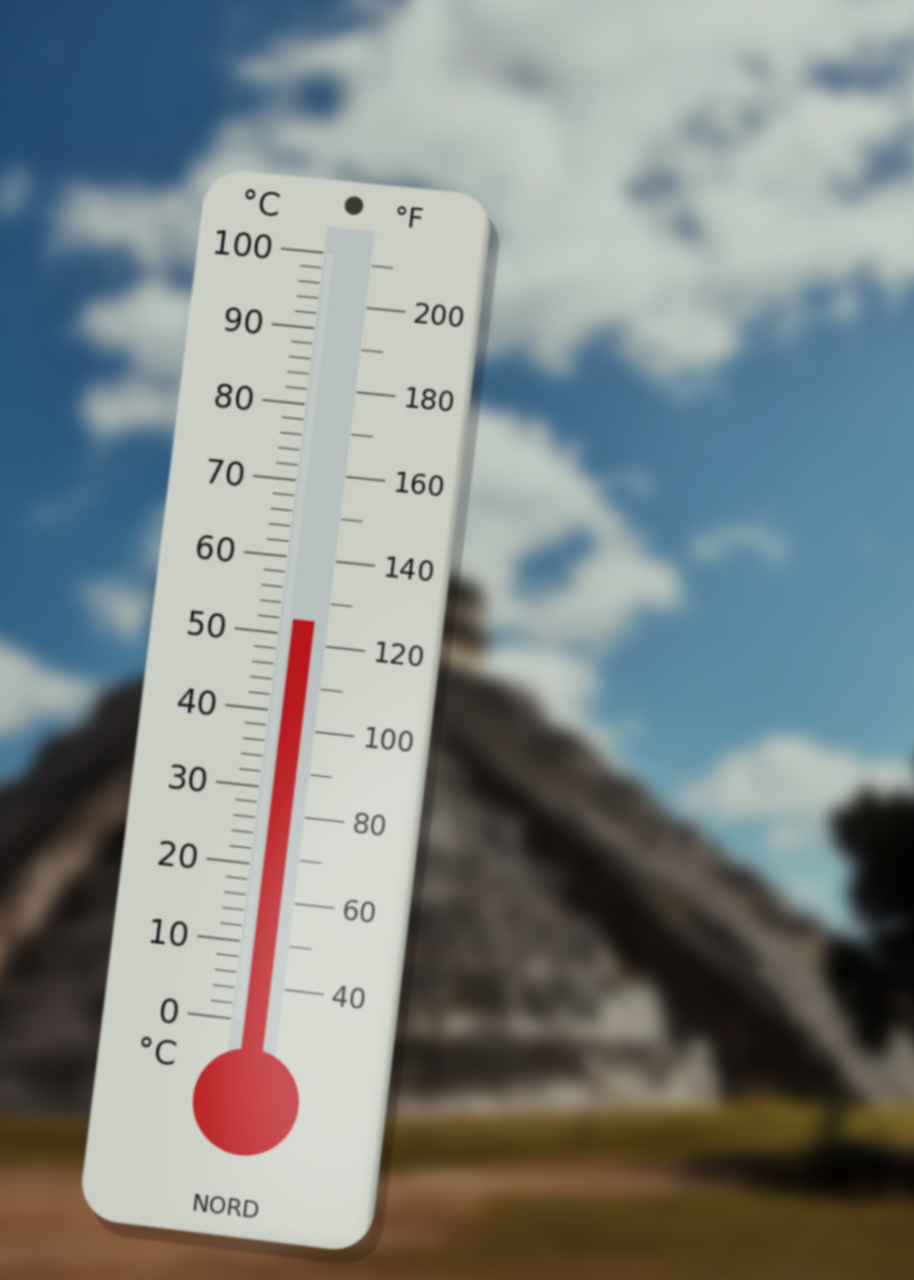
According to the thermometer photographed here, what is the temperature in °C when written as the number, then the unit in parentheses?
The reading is 52 (°C)
